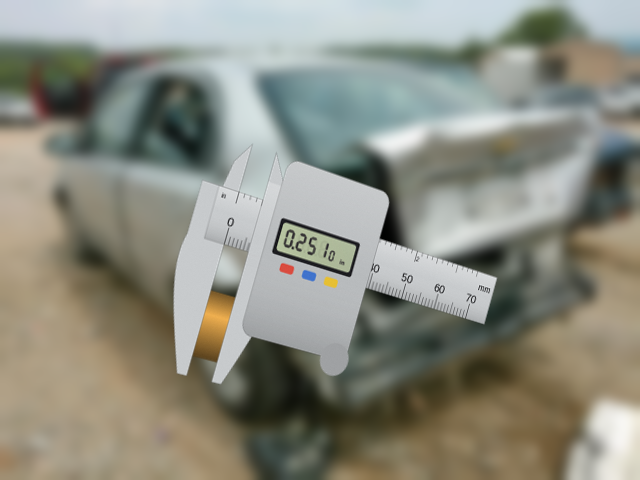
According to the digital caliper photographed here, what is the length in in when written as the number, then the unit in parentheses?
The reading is 0.2510 (in)
